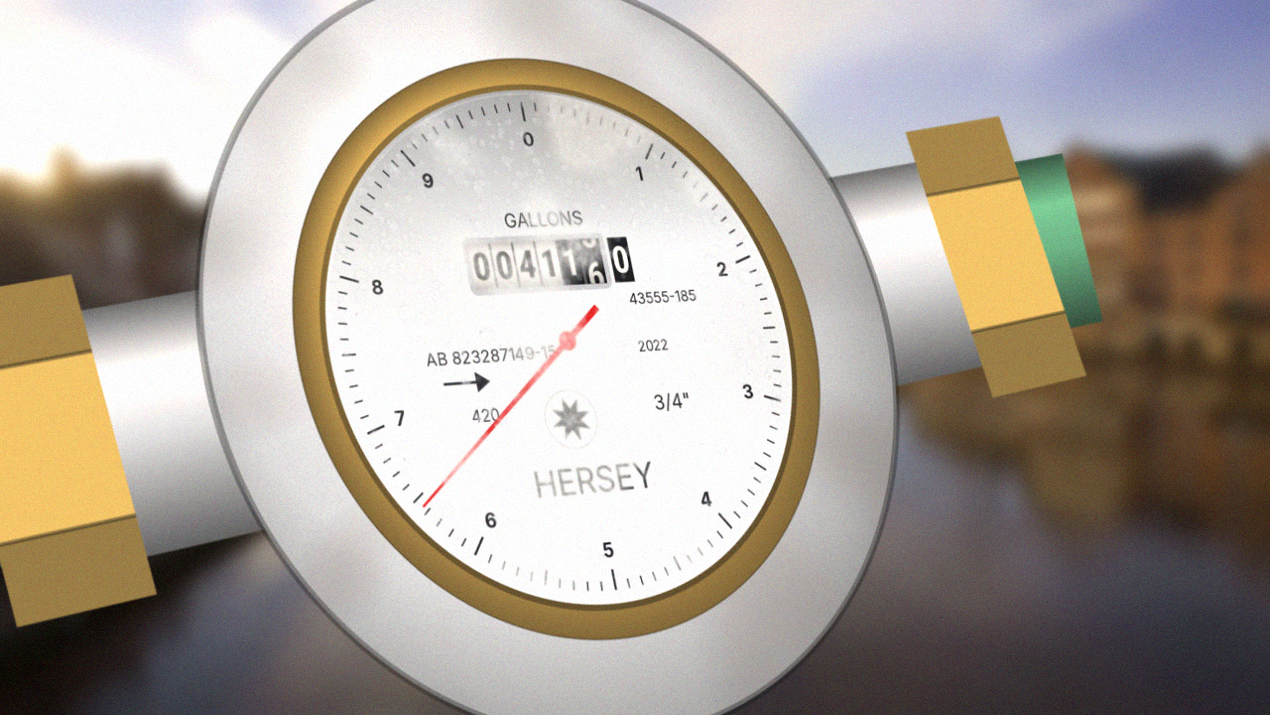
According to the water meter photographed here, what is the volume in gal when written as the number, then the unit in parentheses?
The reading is 41156.4 (gal)
